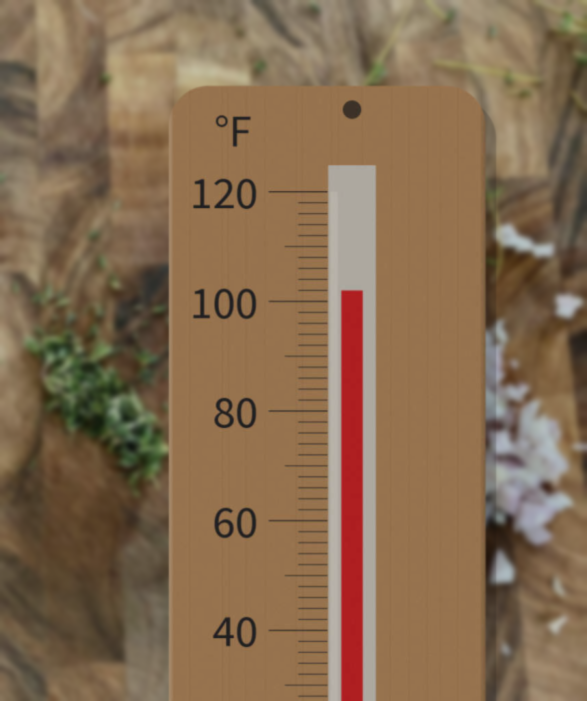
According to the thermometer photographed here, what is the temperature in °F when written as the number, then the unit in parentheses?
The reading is 102 (°F)
